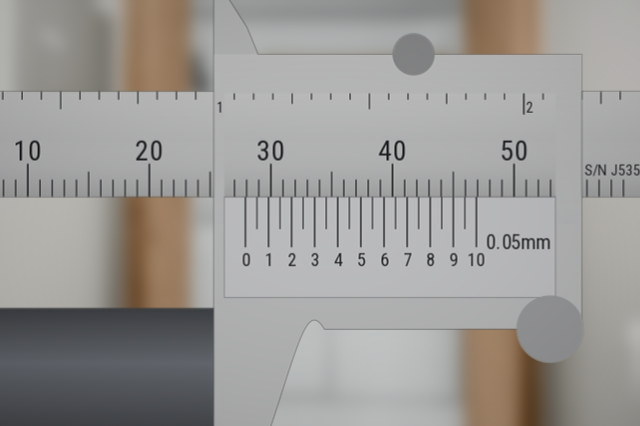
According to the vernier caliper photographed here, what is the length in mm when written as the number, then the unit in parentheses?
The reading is 27.9 (mm)
